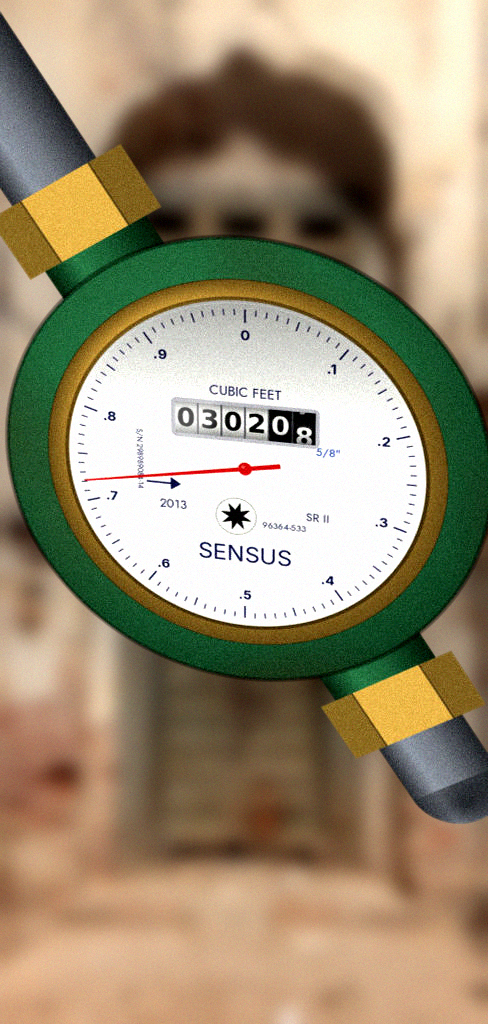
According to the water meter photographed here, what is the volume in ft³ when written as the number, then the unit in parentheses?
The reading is 30207.72 (ft³)
